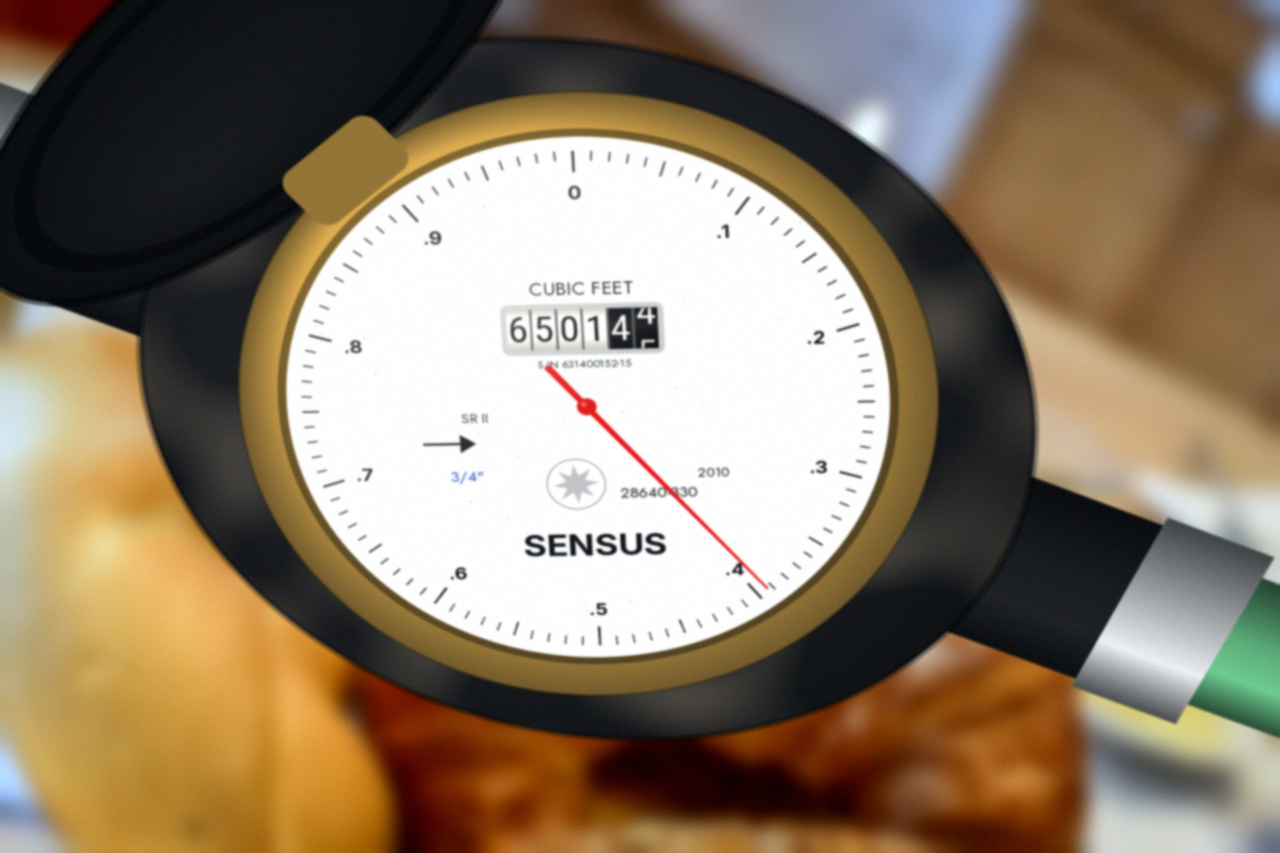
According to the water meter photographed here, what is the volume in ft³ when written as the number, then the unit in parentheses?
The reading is 650144.39 (ft³)
